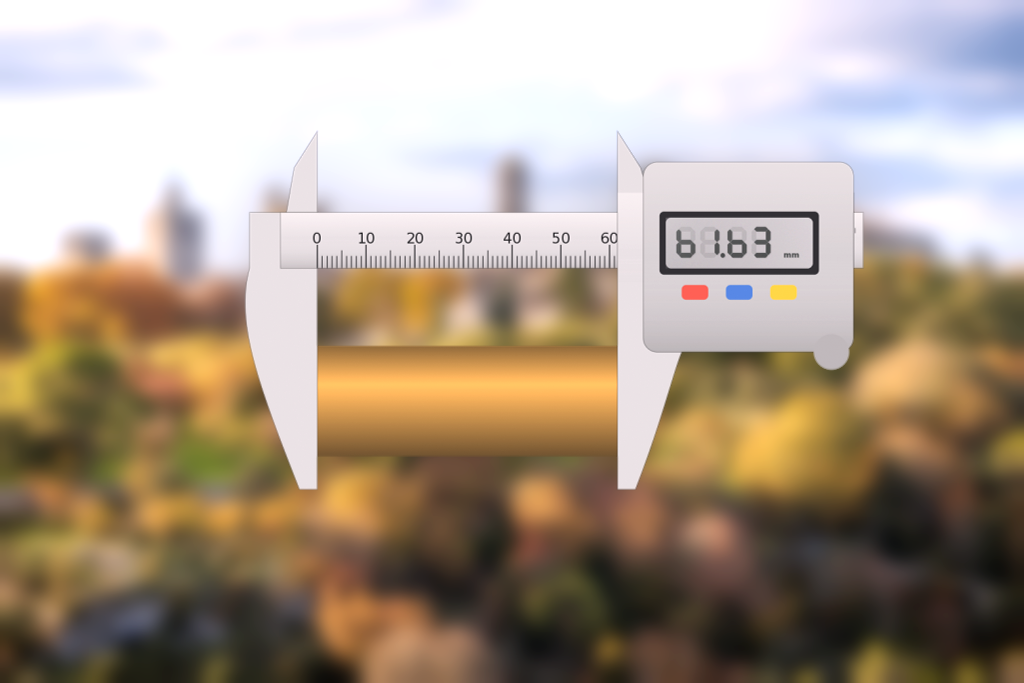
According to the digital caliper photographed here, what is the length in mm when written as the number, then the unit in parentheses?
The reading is 61.63 (mm)
